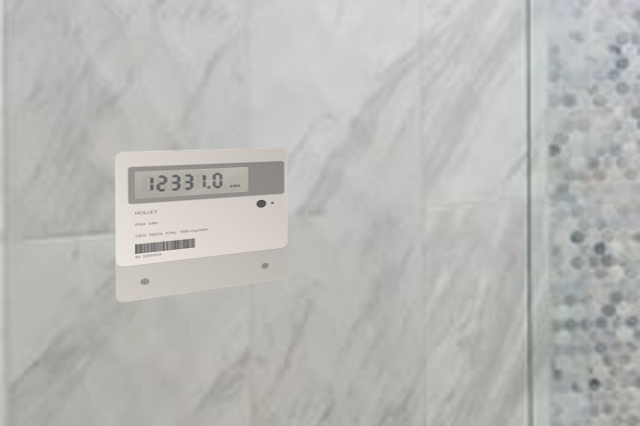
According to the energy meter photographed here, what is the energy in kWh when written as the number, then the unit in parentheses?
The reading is 12331.0 (kWh)
